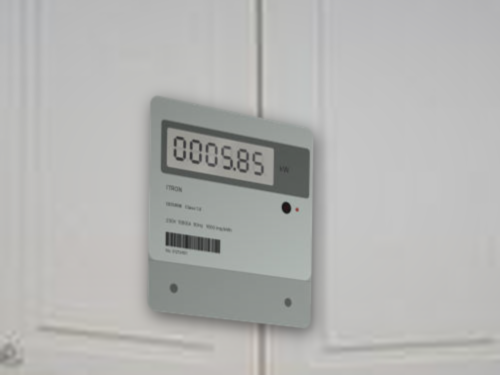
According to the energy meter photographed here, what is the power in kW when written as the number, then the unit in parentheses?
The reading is 5.85 (kW)
